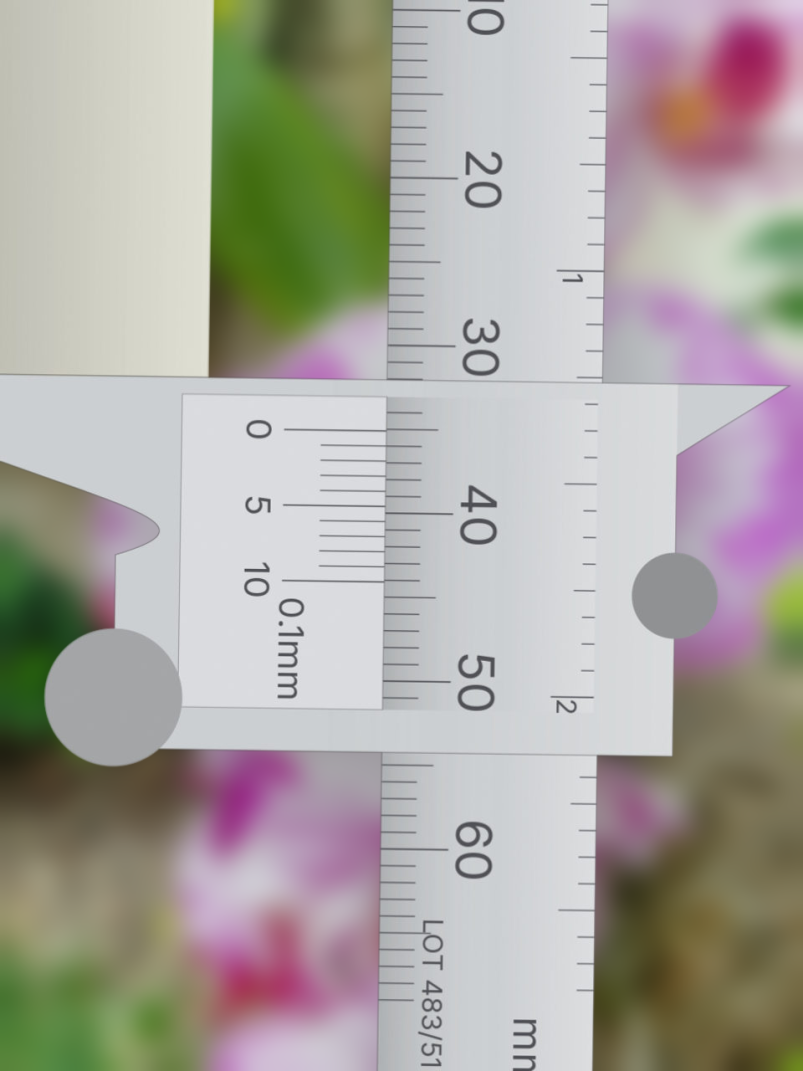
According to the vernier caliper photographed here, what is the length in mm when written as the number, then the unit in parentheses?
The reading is 35.1 (mm)
